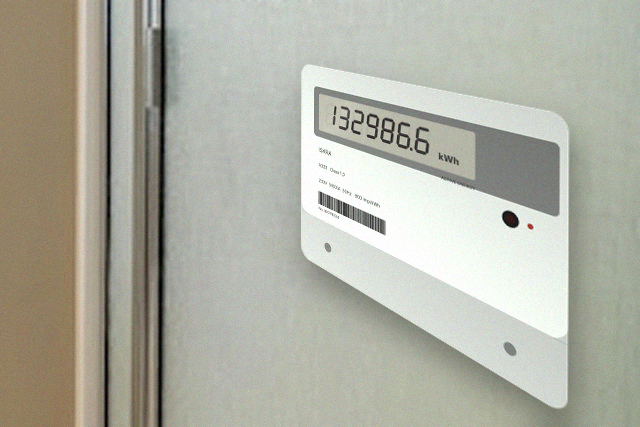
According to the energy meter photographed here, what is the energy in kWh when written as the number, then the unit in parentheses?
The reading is 132986.6 (kWh)
